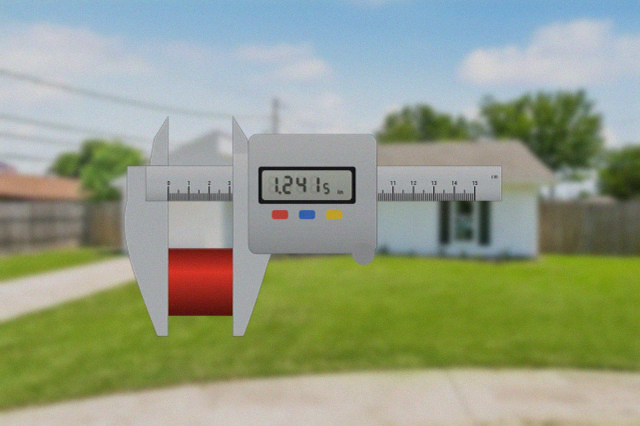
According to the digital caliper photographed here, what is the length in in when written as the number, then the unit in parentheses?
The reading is 1.2415 (in)
